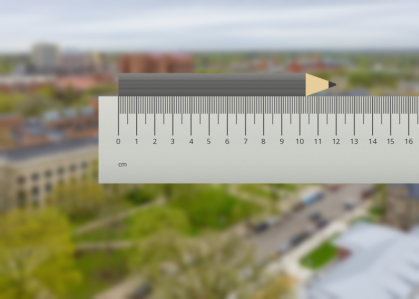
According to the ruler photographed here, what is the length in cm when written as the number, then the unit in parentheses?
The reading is 12 (cm)
